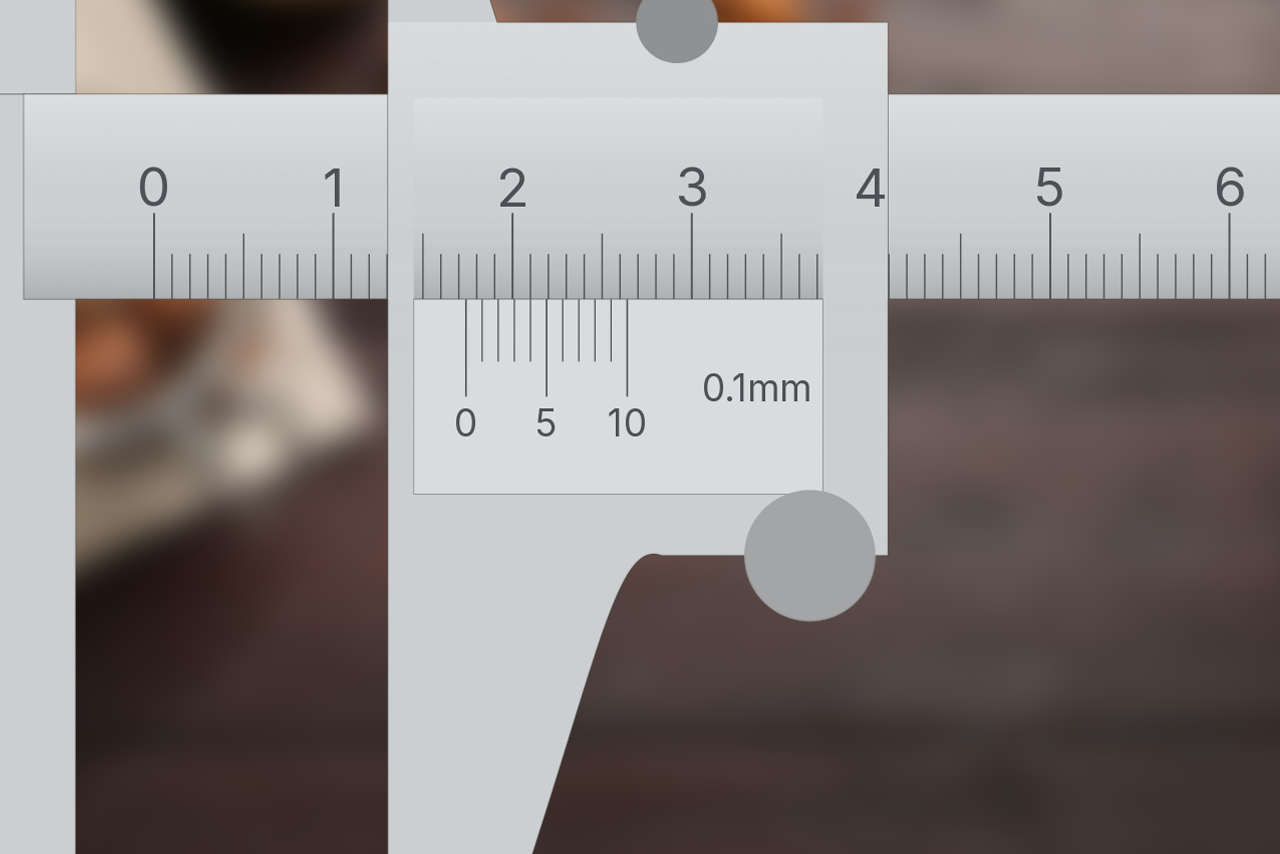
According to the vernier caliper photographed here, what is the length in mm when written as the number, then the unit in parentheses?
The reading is 17.4 (mm)
